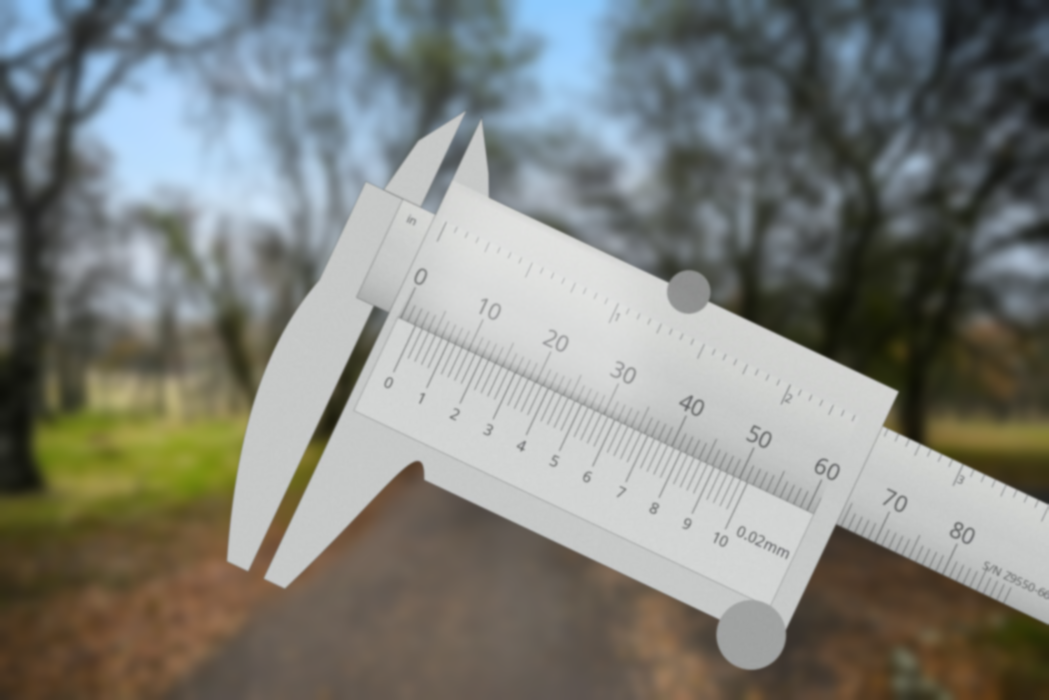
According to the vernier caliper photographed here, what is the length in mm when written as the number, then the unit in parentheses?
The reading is 2.2 (mm)
